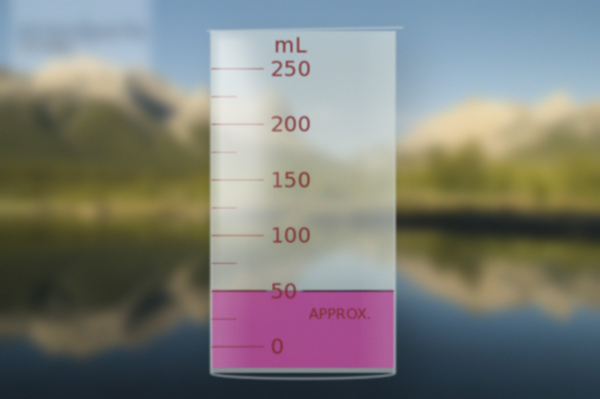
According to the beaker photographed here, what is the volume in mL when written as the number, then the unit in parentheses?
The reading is 50 (mL)
